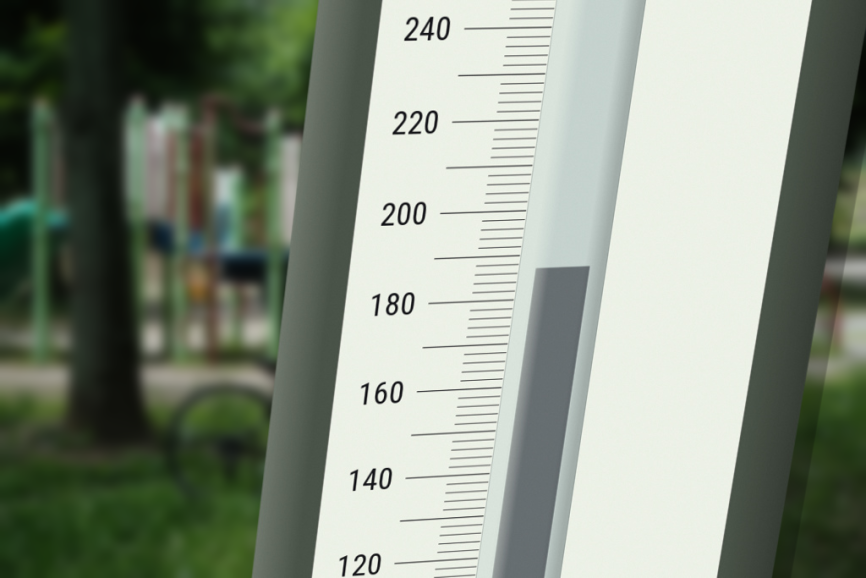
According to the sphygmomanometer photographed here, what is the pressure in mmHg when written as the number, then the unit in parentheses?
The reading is 187 (mmHg)
